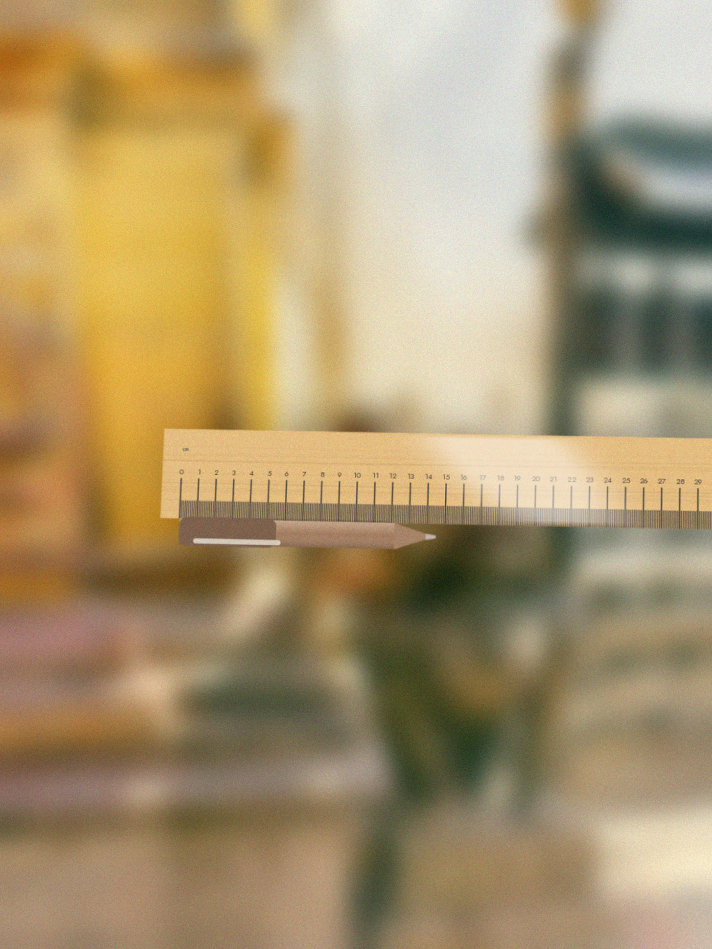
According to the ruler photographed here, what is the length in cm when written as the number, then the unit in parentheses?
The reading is 14.5 (cm)
